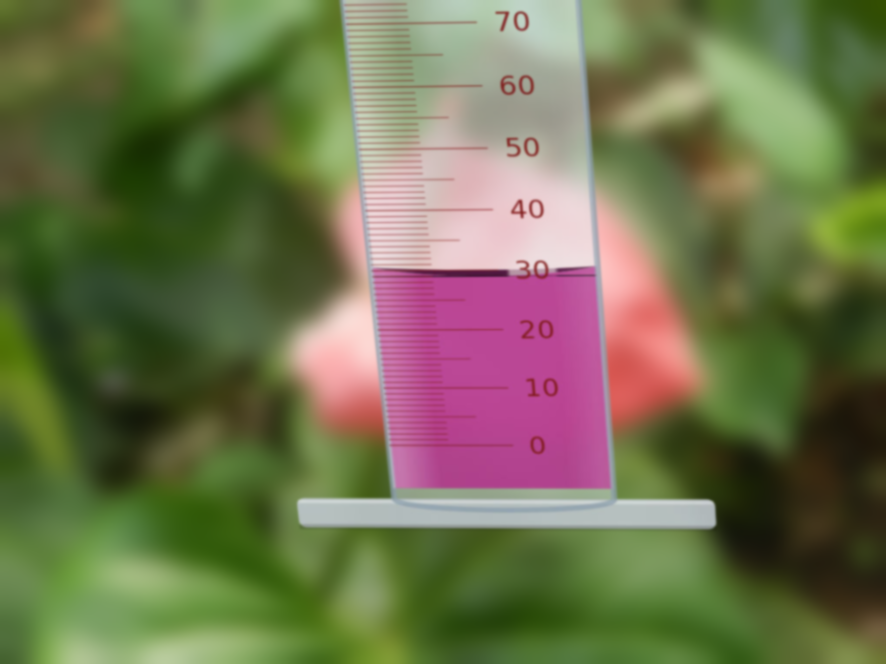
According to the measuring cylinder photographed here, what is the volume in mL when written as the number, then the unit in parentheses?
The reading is 29 (mL)
